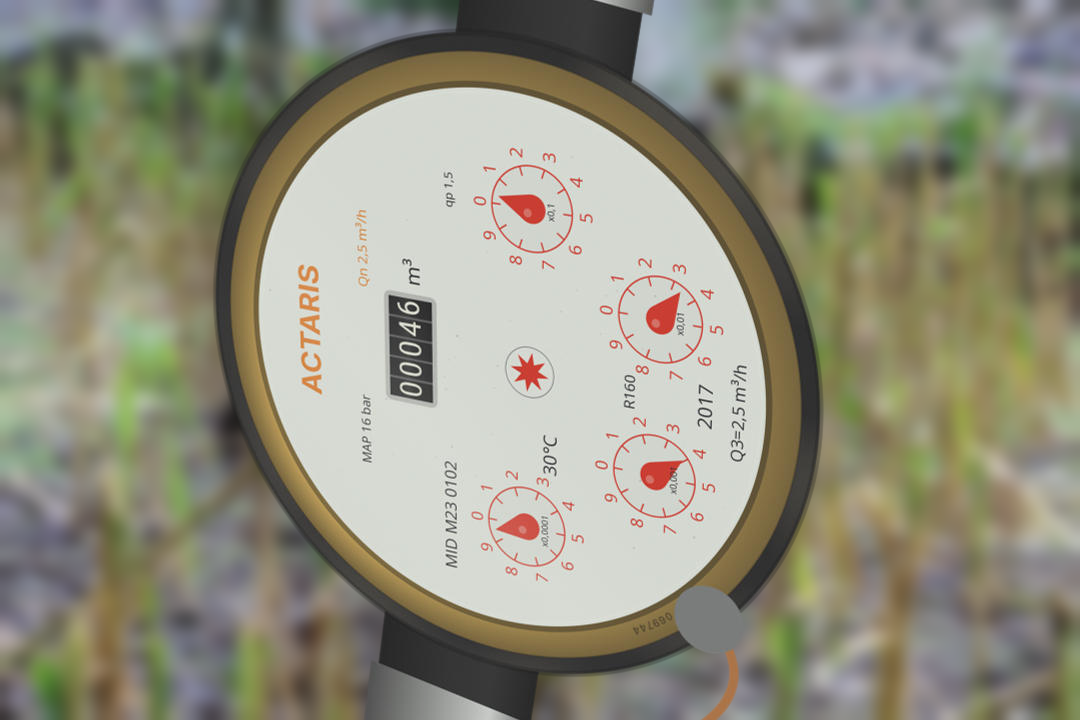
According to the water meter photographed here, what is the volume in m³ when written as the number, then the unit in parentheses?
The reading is 46.0339 (m³)
